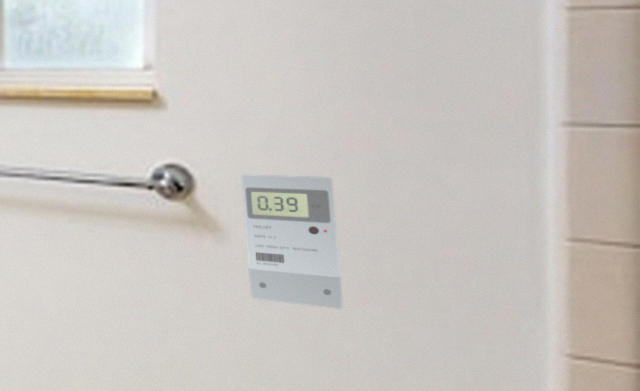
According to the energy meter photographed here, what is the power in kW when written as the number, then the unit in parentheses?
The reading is 0.39 (kW)
